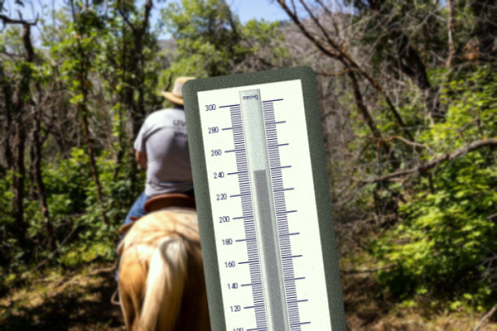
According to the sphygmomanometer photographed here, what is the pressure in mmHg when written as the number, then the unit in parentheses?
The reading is 240 (mmHg)
